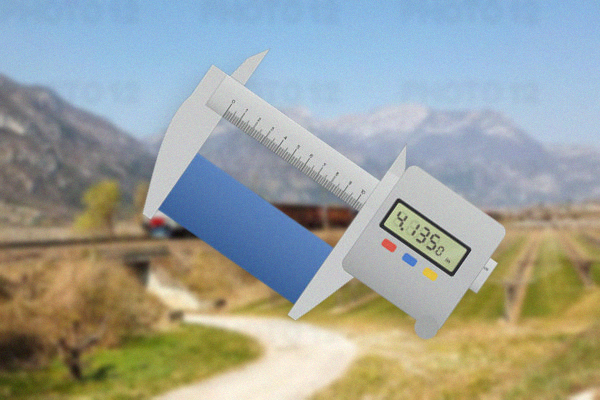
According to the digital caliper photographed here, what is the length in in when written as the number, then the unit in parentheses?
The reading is 4.1350 (in)
